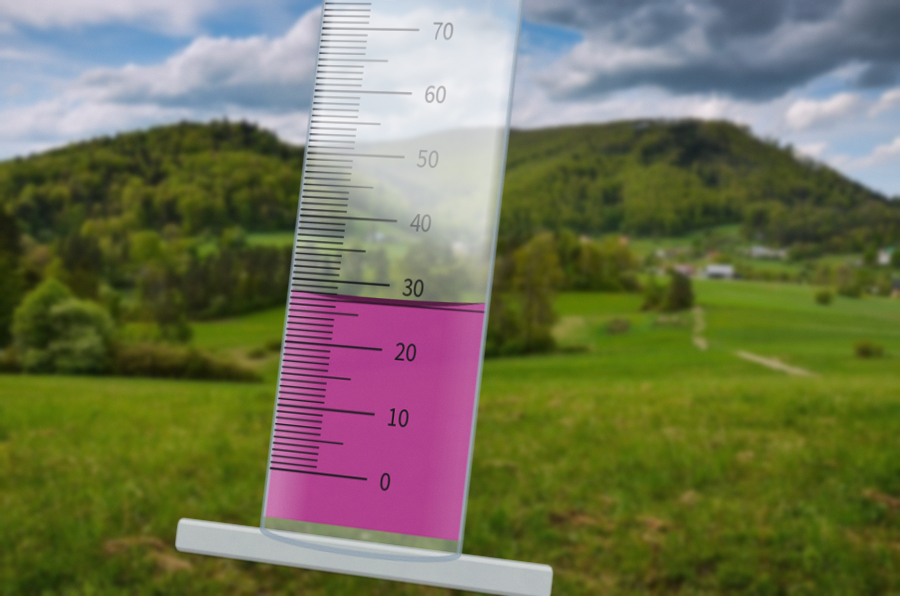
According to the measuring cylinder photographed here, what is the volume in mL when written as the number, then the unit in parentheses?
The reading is 27 (mL)
